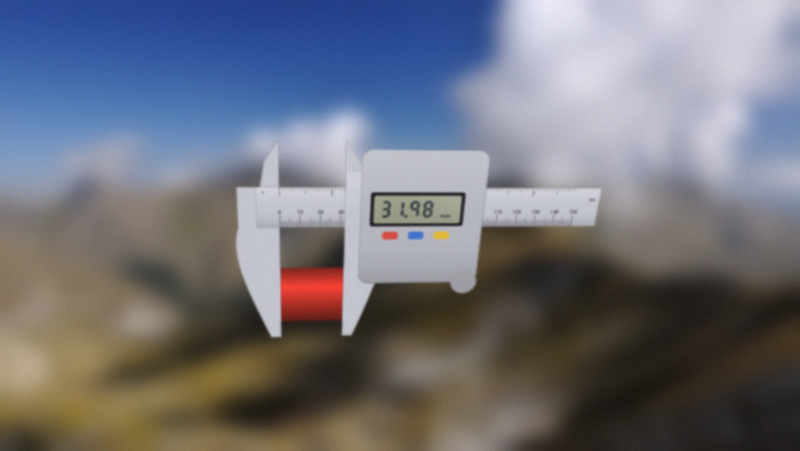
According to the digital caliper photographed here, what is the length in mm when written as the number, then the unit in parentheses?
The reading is 31.98 (mm)
